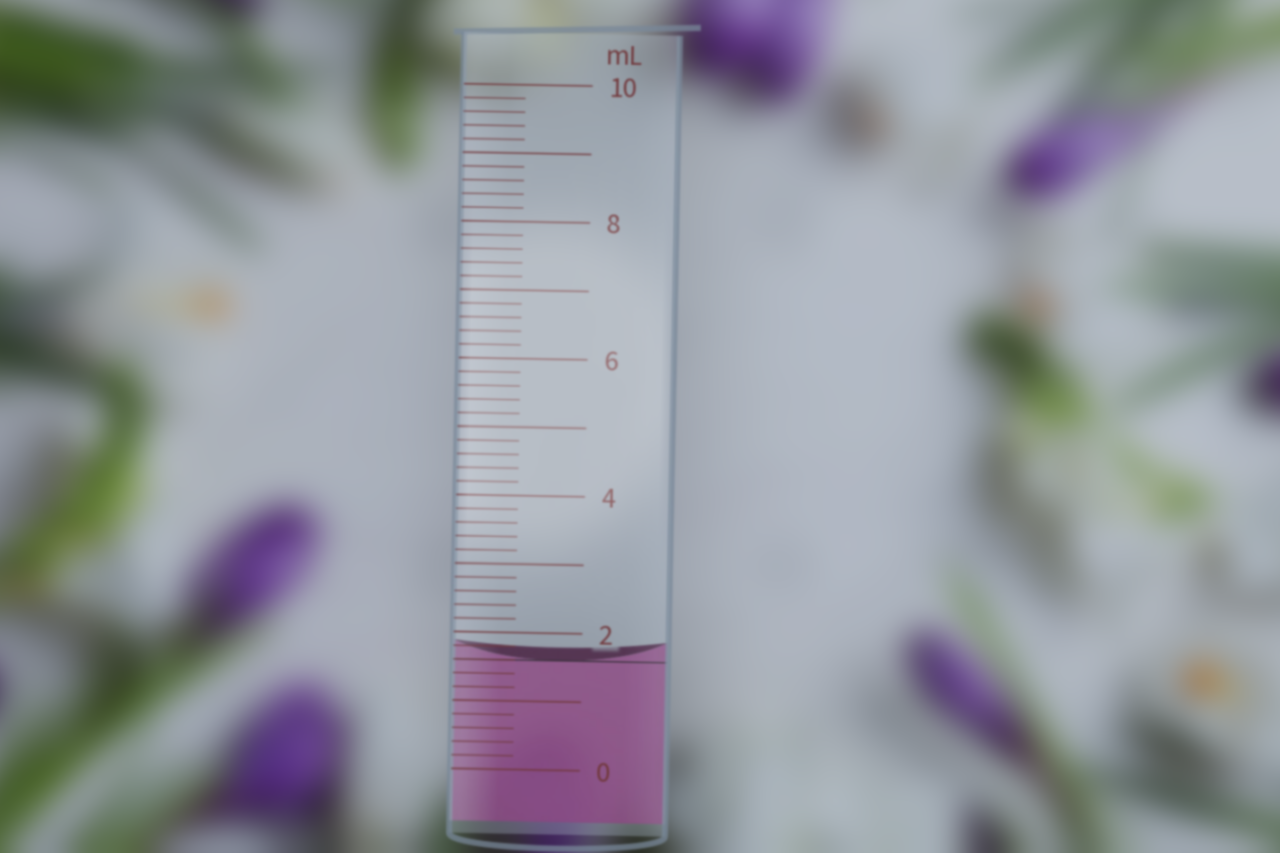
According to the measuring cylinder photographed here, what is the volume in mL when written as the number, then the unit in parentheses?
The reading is 1.6 (mL)
